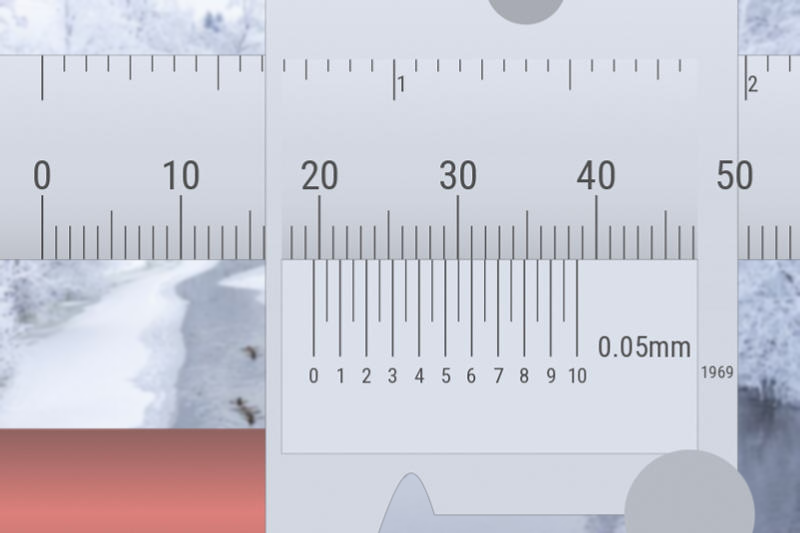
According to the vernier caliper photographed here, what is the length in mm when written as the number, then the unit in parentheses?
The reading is 19.6 (mm)
